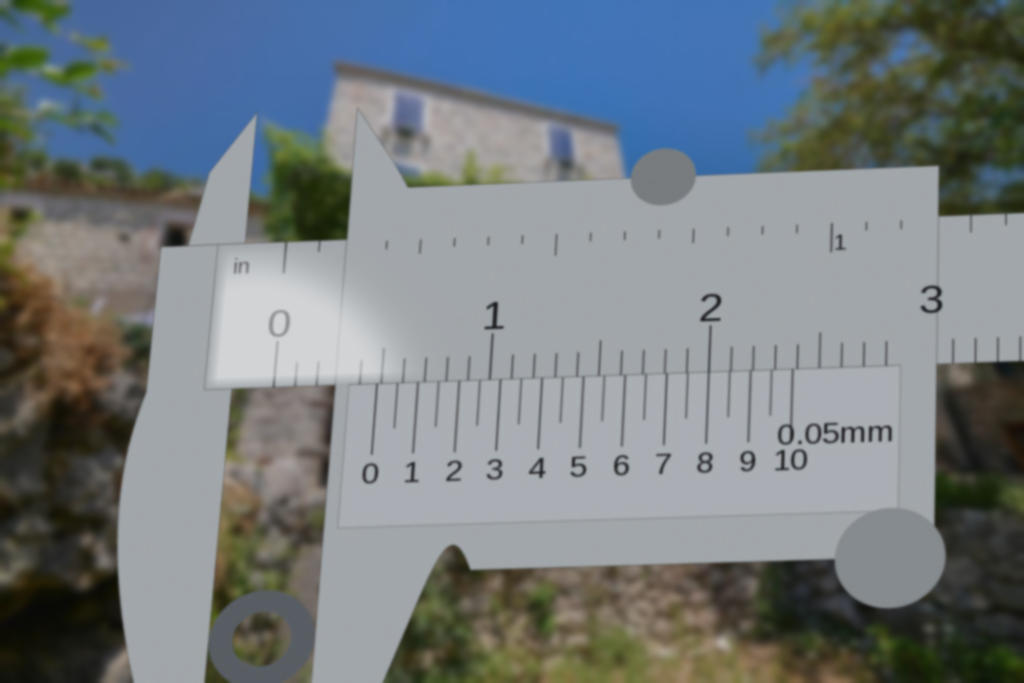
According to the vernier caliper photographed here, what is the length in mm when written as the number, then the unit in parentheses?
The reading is 4.8 (mm)
